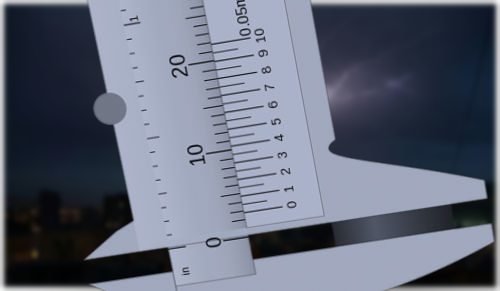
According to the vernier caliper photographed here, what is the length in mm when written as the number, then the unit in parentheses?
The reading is 2.8 (mm)
